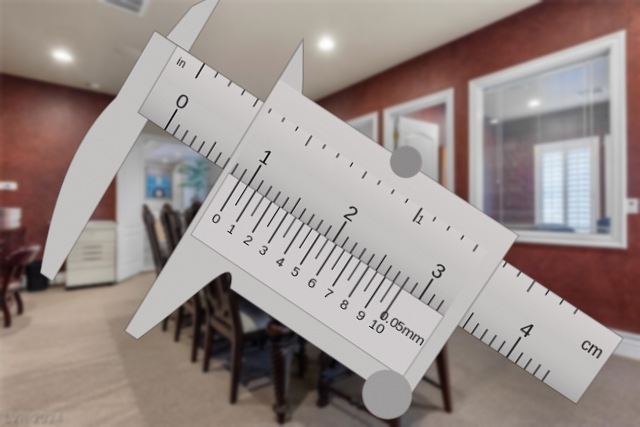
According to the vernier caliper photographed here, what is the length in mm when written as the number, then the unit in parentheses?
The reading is 9.0 (mm)
